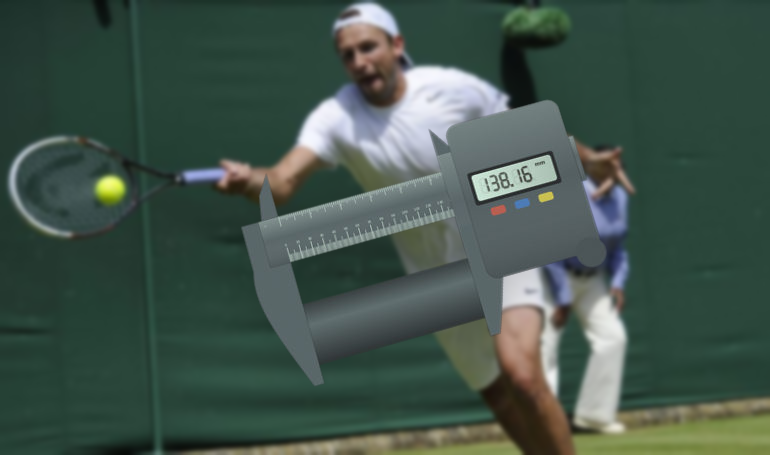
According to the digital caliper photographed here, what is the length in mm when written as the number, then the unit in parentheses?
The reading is 138.16 (mm)
